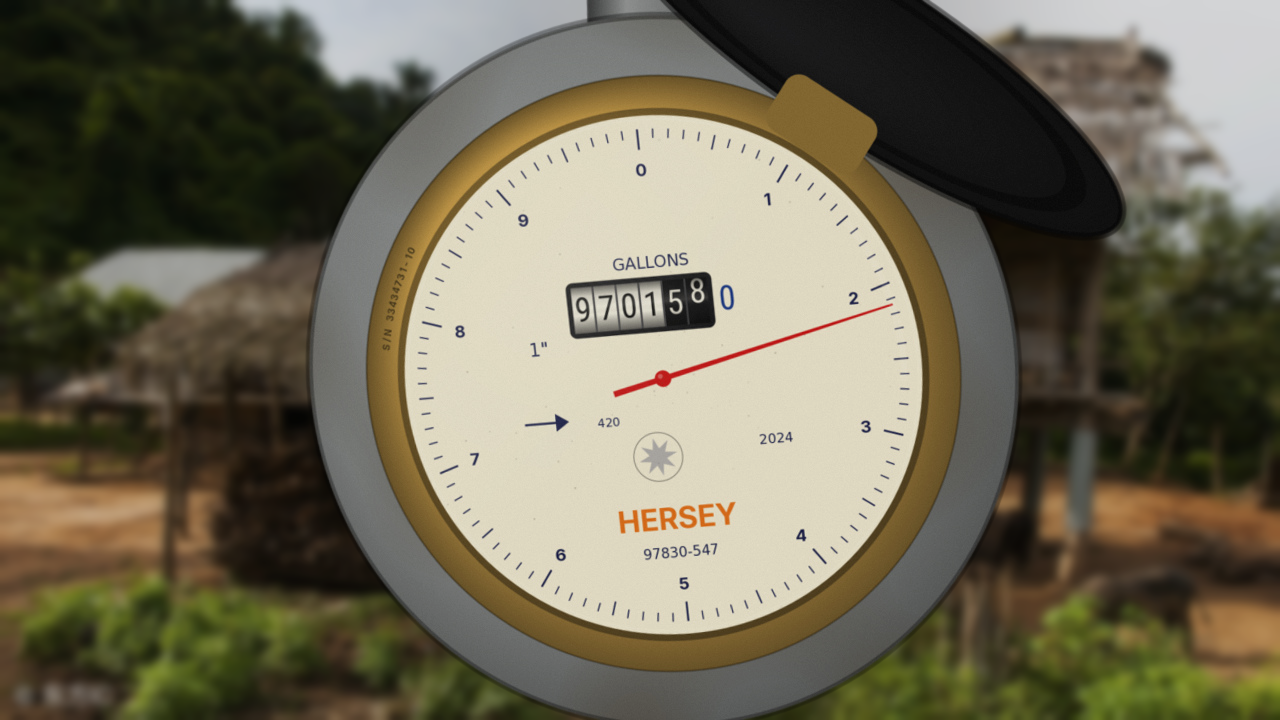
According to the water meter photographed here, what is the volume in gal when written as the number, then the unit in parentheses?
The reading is 9701582.1 (gal)
